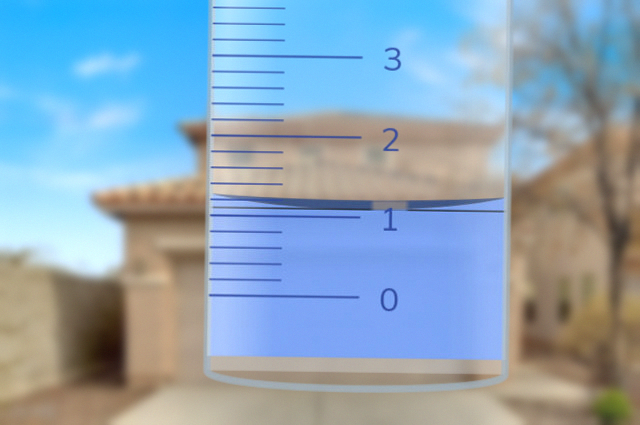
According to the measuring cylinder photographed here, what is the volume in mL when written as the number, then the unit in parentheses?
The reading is 1.1 (mL)
